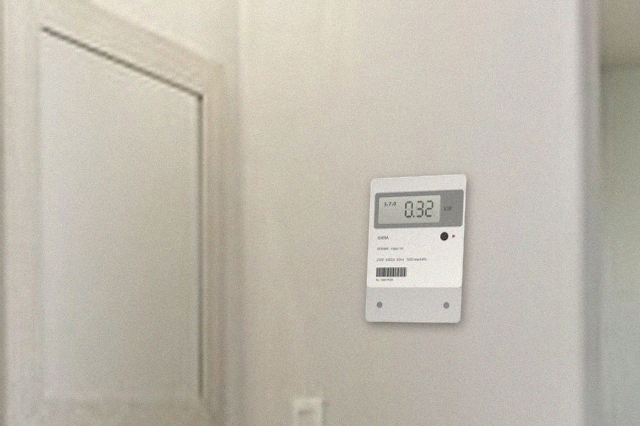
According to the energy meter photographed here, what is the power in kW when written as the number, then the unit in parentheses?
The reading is 0.32 (kW)
